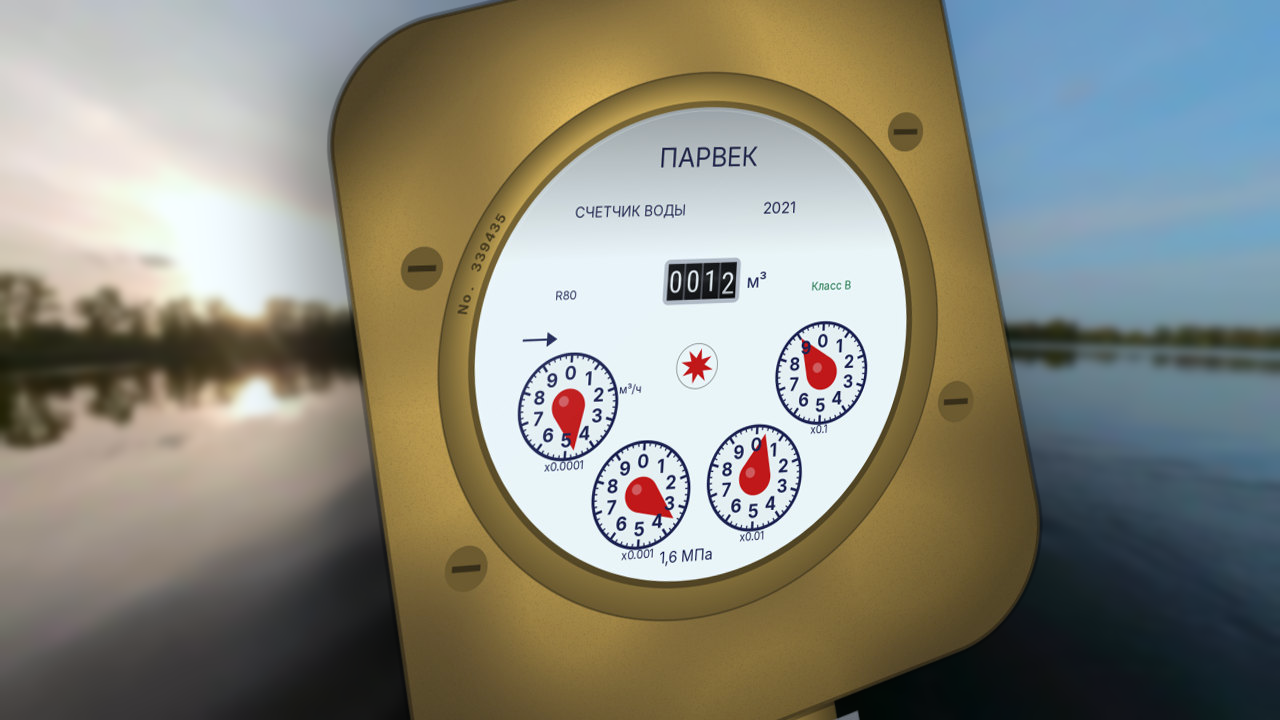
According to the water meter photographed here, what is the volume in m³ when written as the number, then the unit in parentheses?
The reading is 11.9034 (m³)
